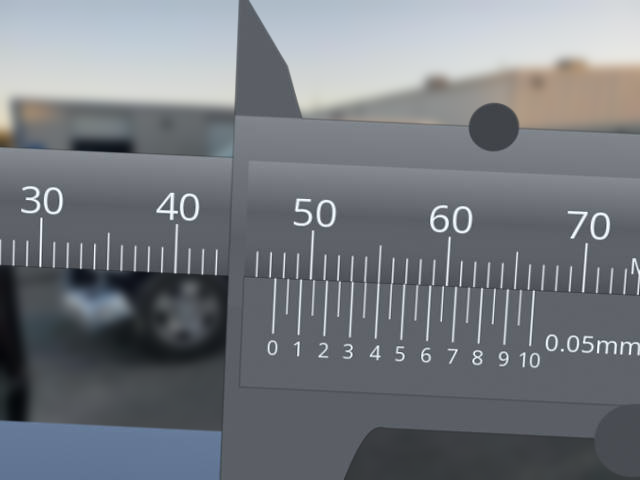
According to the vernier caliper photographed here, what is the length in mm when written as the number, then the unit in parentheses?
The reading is 47.4 (mm)
